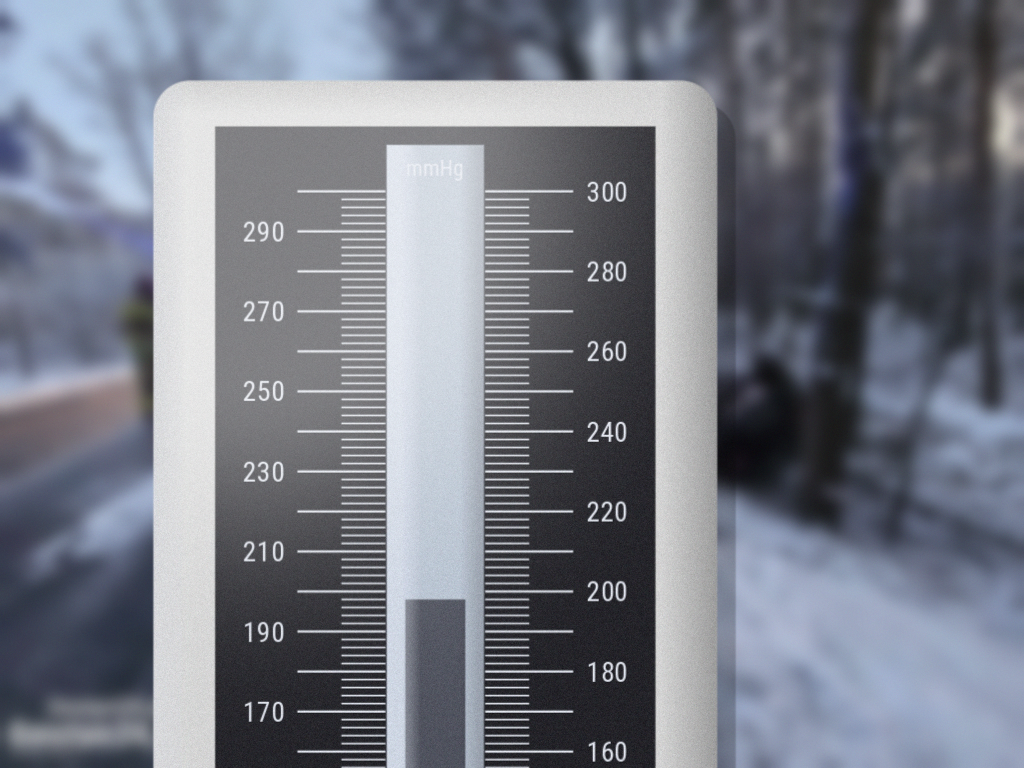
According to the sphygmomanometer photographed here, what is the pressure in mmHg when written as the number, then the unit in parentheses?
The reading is 198 (mmHg)
